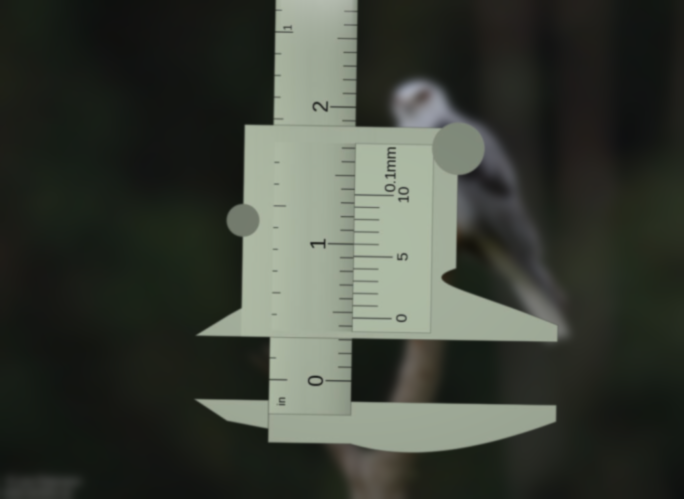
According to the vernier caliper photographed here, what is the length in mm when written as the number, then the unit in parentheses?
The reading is 4.6 (mm)
